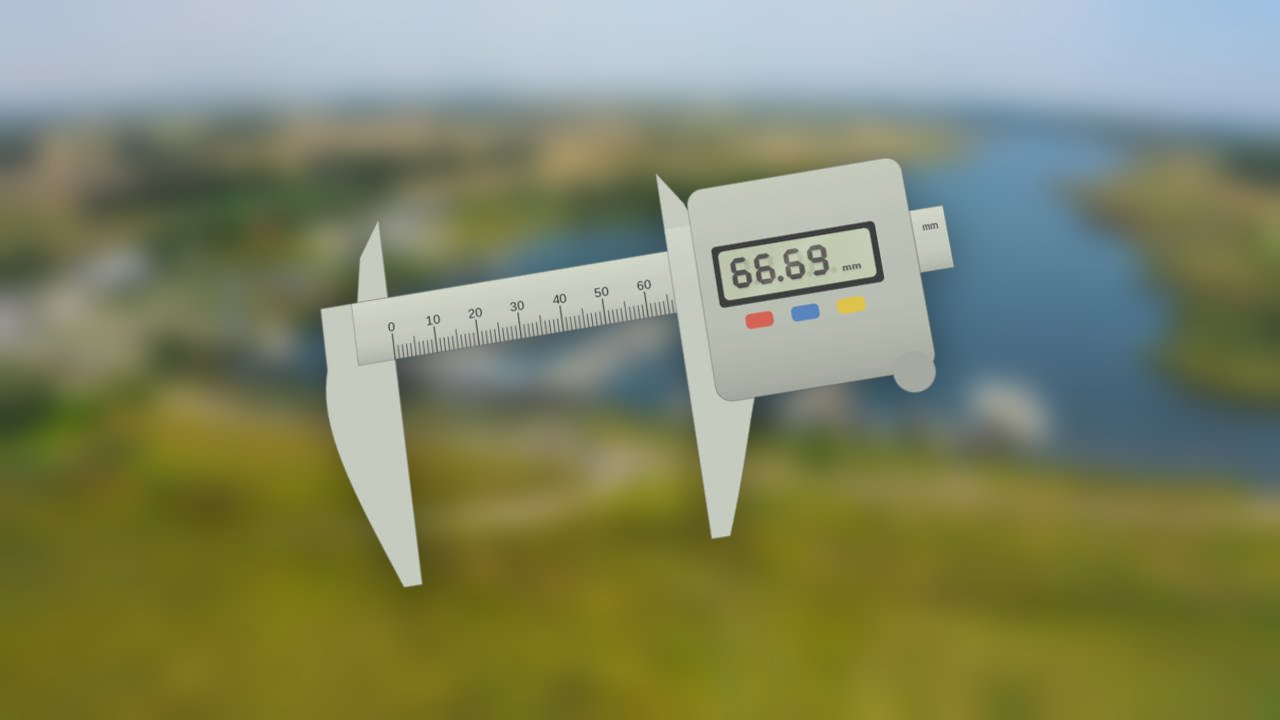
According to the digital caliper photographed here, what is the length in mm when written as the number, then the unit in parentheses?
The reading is 66.69 (mm)
